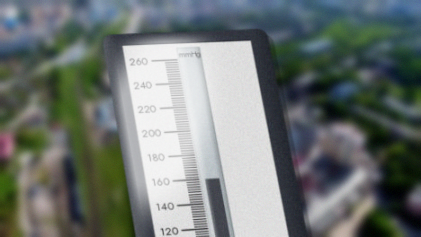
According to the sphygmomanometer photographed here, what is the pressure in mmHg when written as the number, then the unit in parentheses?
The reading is 160 (mmHg)
